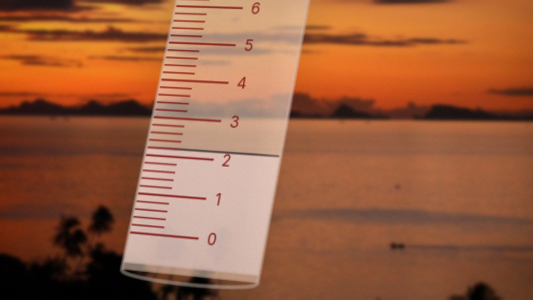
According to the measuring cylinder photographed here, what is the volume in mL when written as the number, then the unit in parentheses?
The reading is 2.2 (mL)
